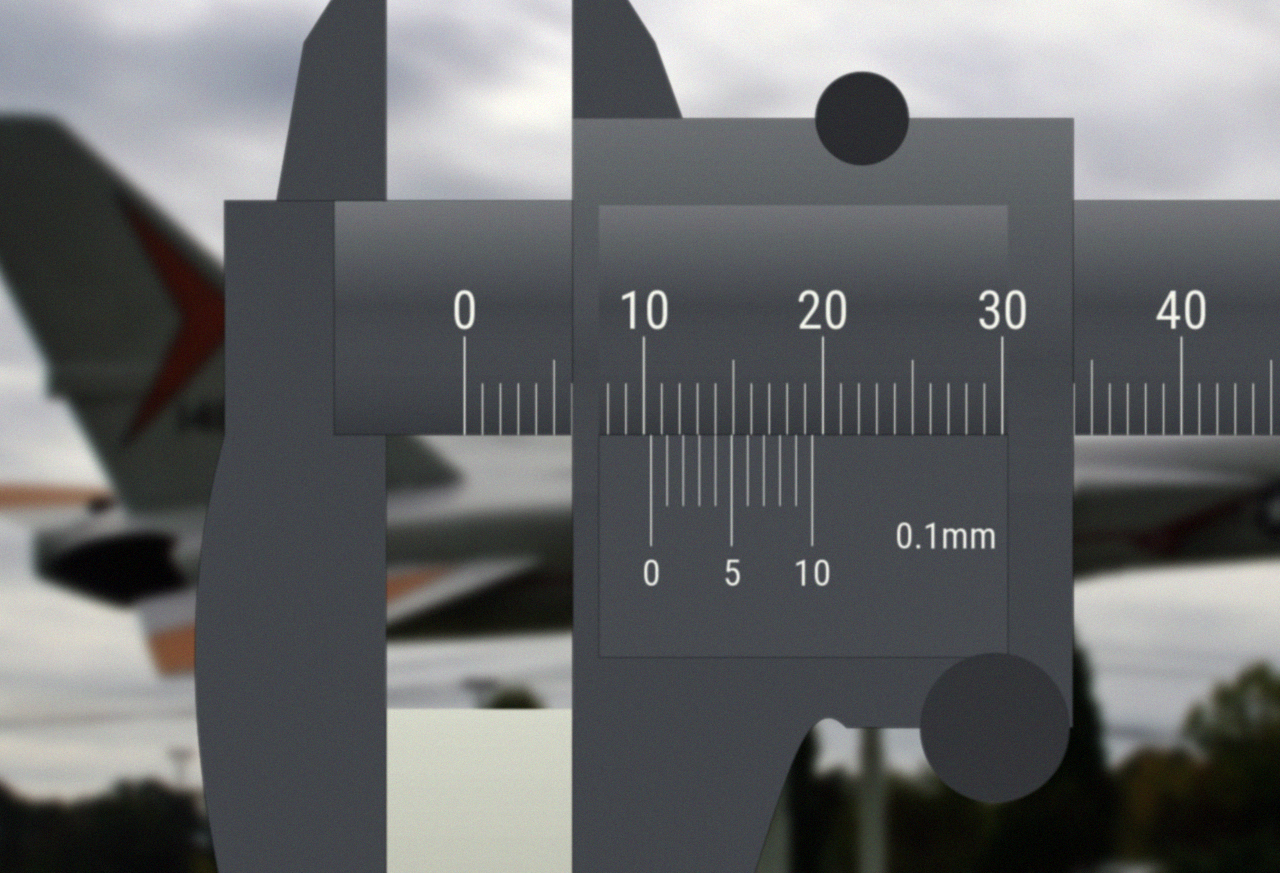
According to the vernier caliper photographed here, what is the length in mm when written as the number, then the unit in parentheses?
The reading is 10.4 (mm)
